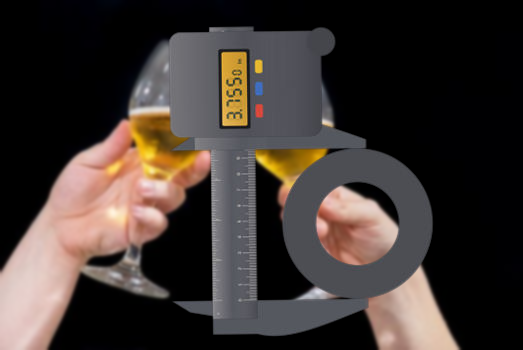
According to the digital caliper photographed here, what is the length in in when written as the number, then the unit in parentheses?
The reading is 3.7550 (in)
